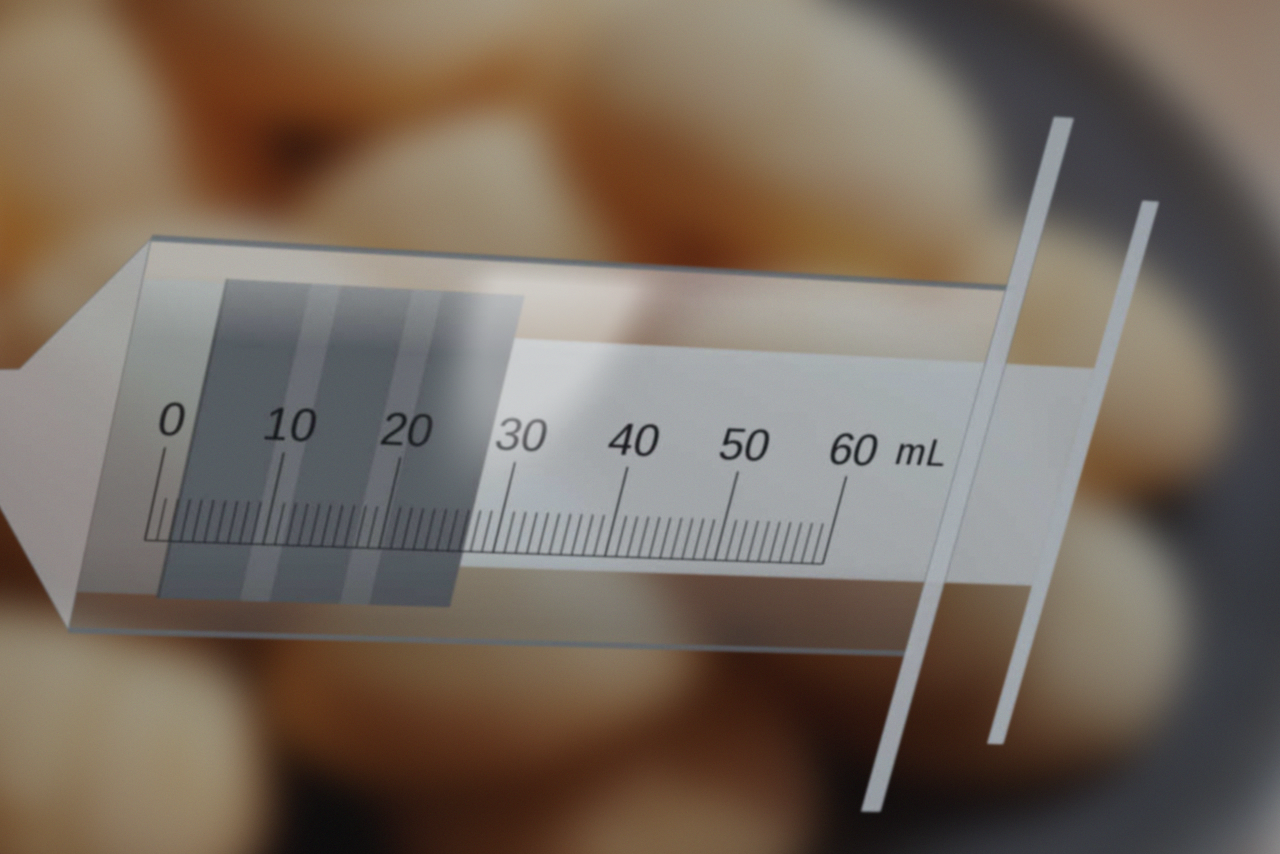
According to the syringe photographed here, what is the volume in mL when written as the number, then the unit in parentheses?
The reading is 2 (mL)
